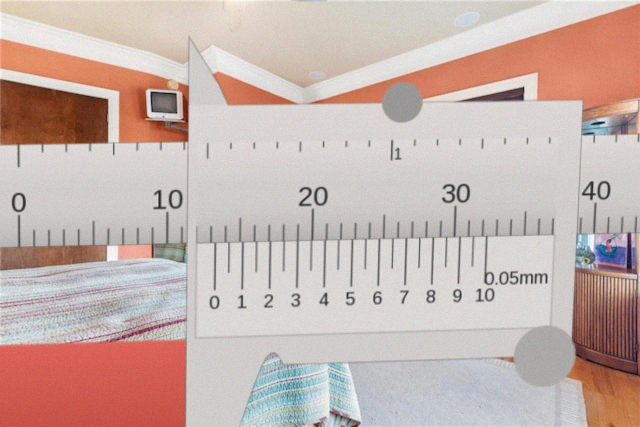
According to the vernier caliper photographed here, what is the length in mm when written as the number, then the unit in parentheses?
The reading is 13.3 (mm)
